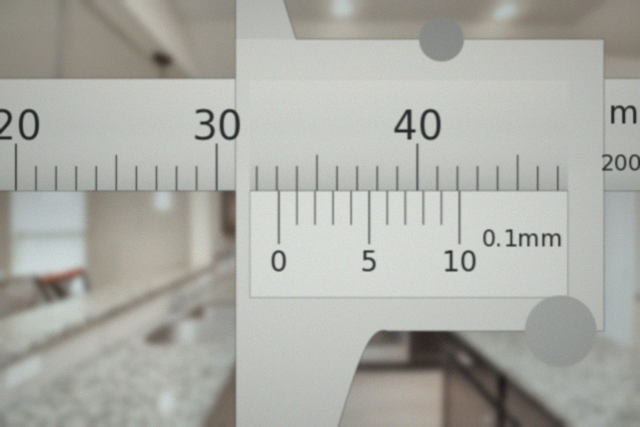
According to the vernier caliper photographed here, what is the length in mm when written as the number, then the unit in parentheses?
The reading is 33.1 (mm)
